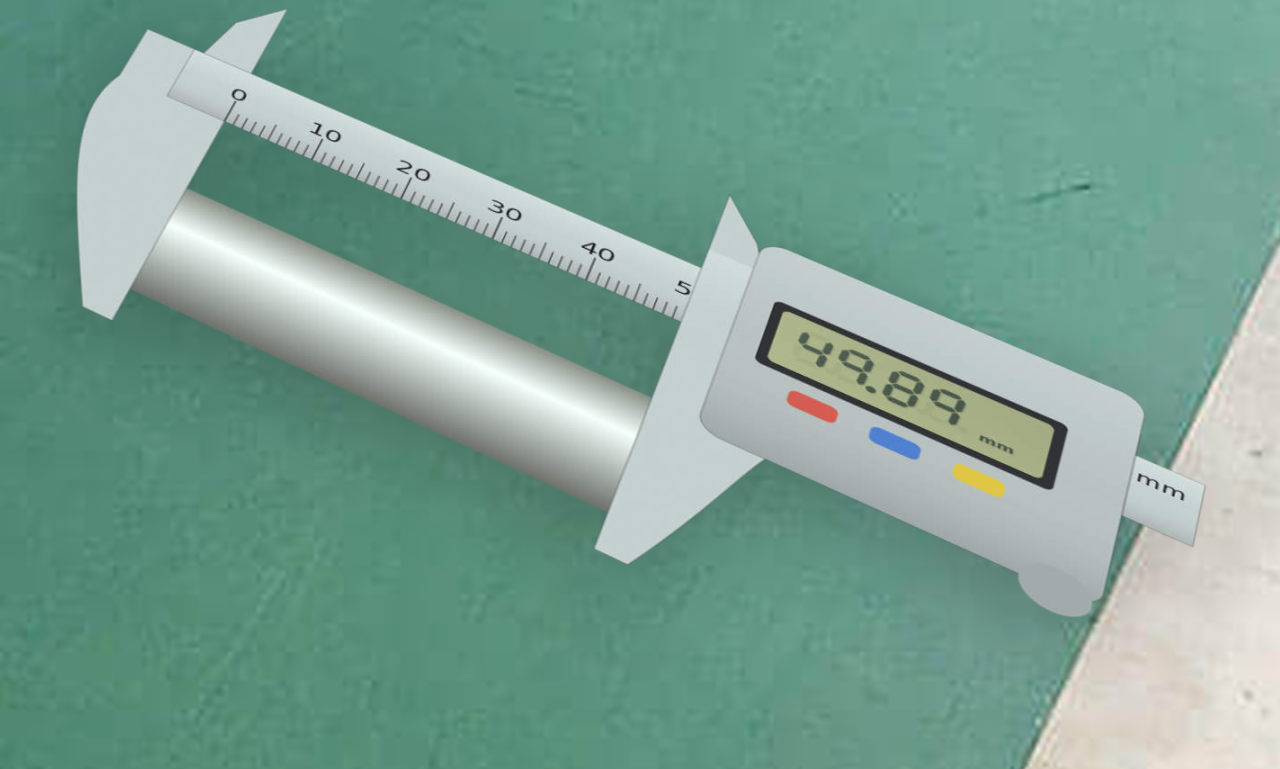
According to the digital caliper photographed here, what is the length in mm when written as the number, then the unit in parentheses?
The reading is 49.89 (mm)
